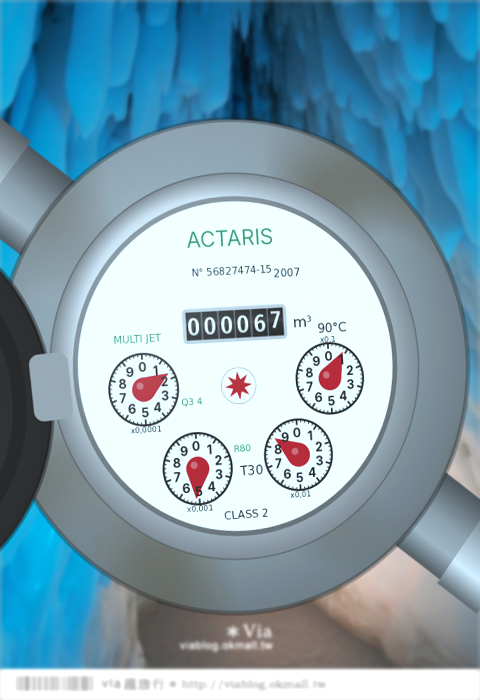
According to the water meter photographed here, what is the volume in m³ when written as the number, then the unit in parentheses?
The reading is 67.0851 (m³)
